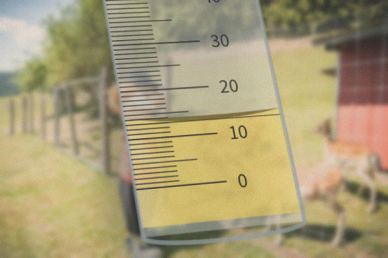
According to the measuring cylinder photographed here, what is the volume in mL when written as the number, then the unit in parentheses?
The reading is 13 (mL)
